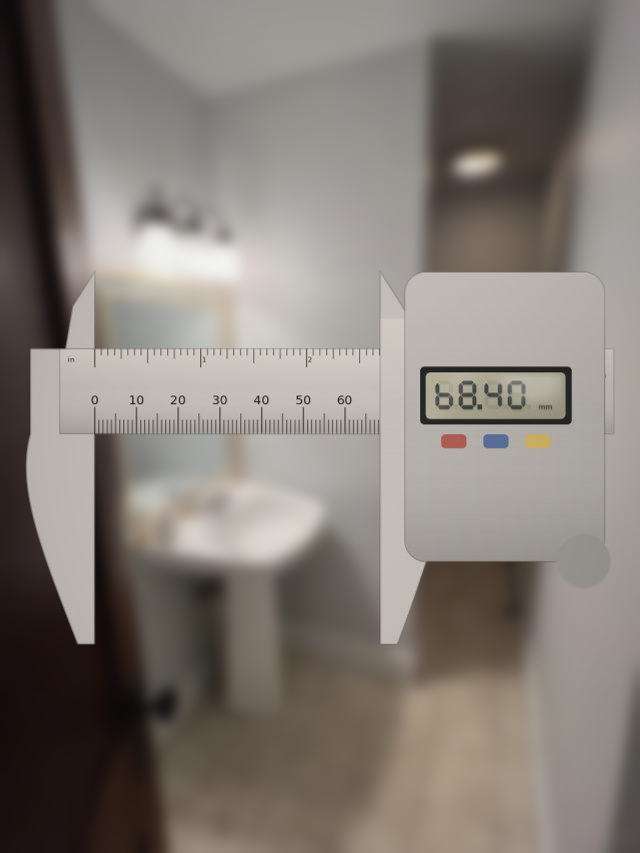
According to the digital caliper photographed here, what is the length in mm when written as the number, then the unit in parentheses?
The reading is 68.40 (mm)
